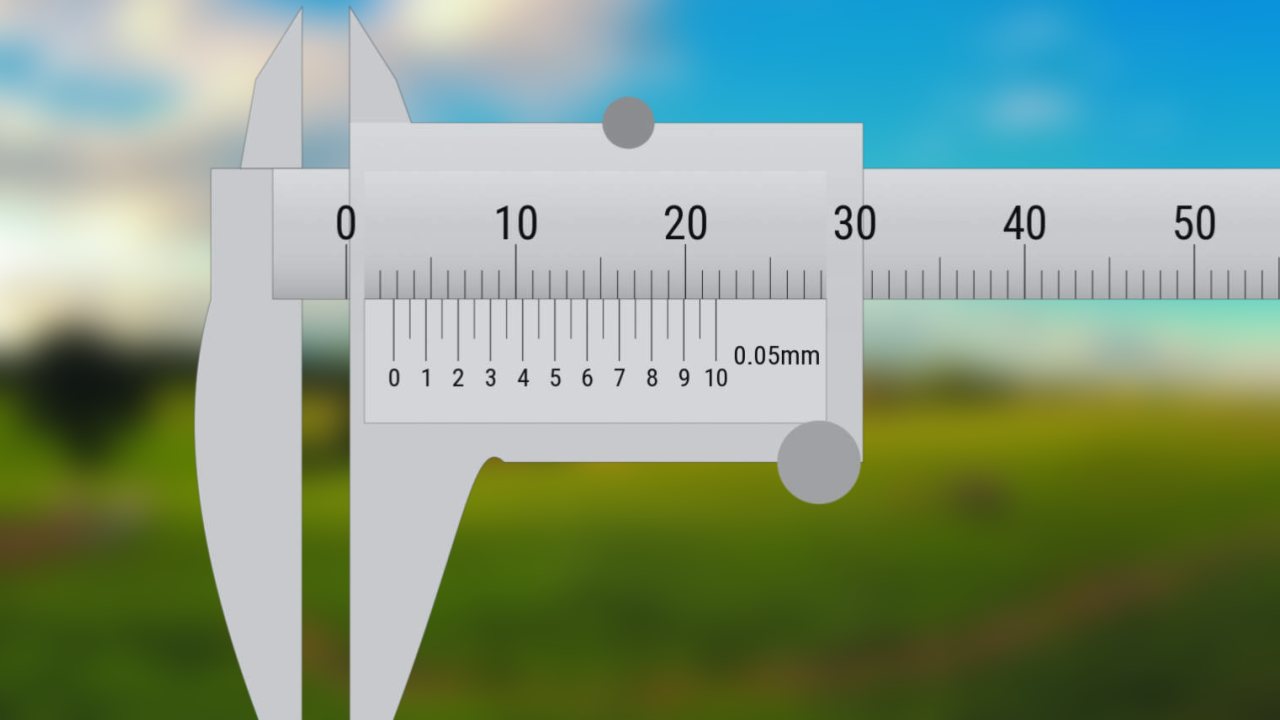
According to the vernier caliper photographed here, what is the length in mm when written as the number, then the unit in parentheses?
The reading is 2.8 (mm)
